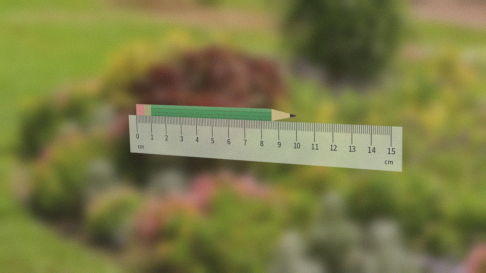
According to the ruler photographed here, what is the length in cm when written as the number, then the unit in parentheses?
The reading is 10 (cm)
